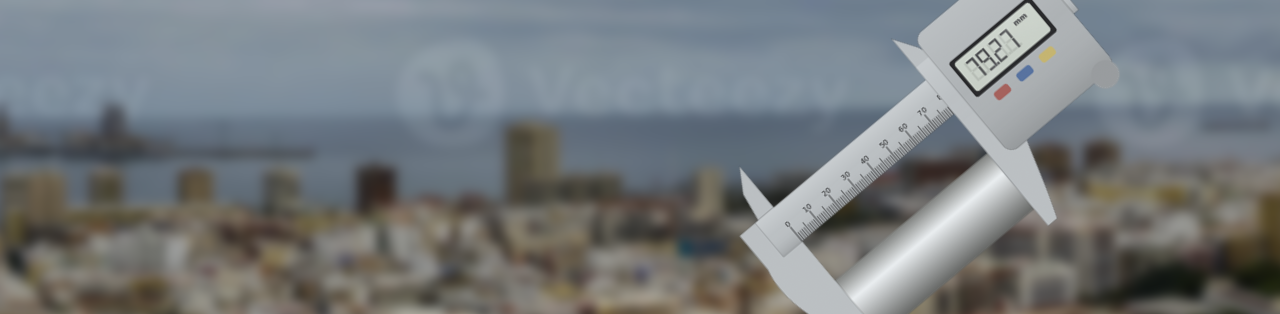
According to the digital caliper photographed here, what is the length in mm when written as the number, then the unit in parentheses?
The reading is 79.27 (mm)
